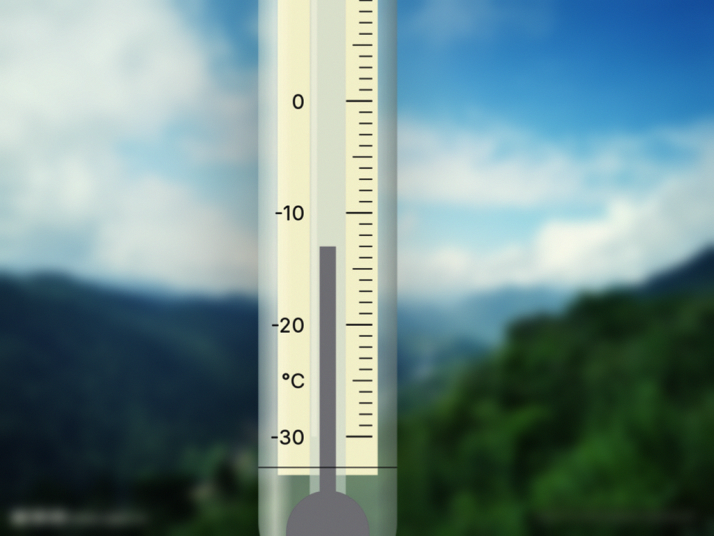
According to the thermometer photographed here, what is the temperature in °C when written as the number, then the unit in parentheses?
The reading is -13 (°C)
